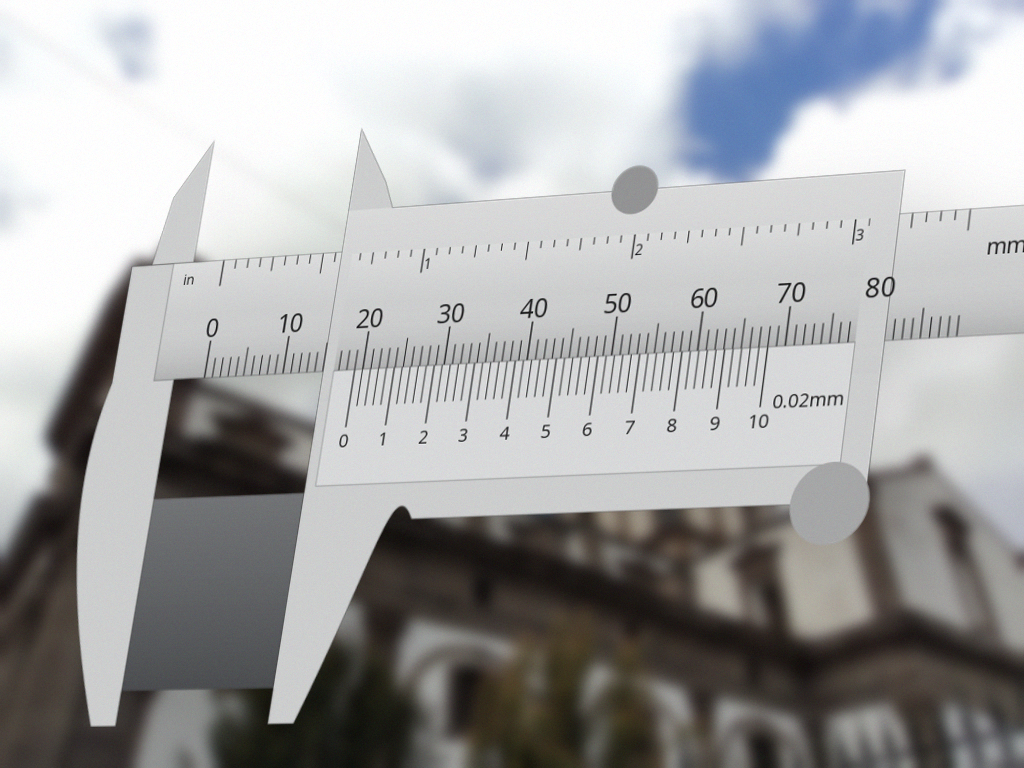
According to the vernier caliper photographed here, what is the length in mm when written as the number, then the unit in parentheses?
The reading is 19.0 (mm)
